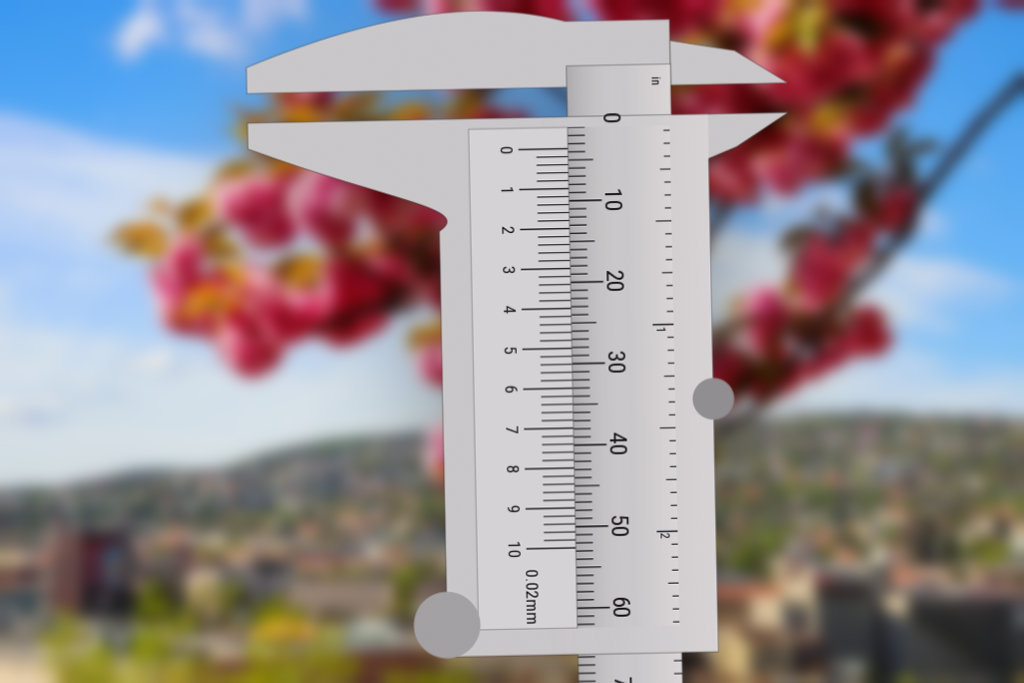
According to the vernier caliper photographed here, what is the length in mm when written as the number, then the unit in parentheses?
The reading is 3.6 (mm)
